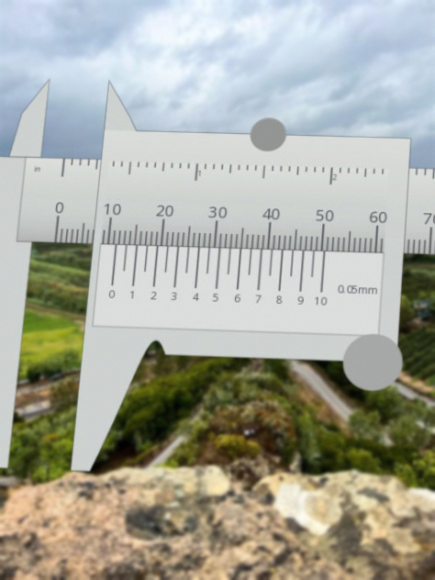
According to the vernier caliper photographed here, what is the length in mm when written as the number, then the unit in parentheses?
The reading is 11.5 (mm)
